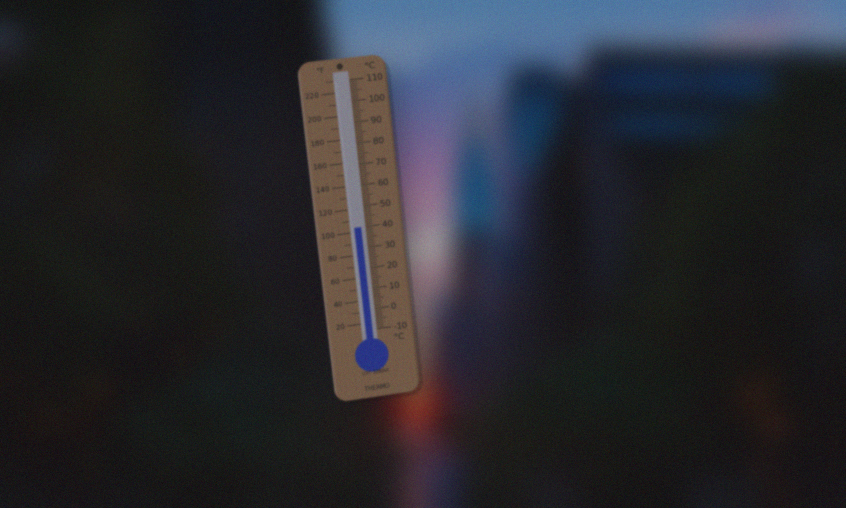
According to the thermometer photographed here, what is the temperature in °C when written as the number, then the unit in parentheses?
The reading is 40 (°C)
